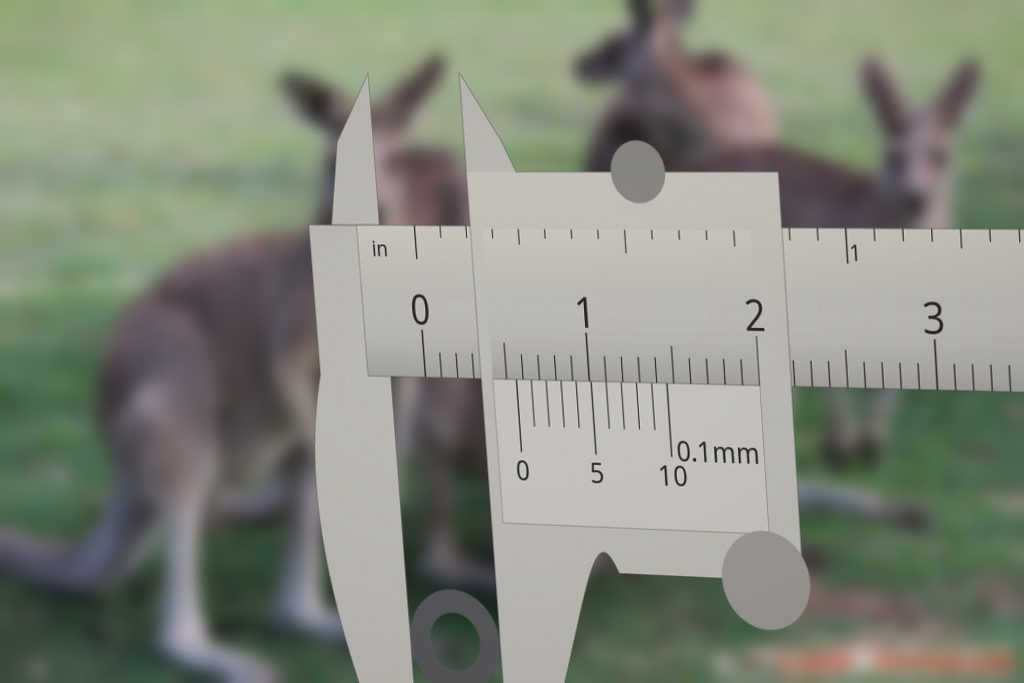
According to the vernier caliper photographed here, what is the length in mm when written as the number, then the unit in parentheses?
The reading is 5.6 (mm)
